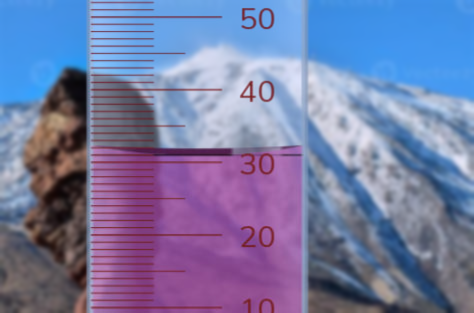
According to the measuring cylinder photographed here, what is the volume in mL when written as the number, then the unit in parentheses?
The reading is 31 (mL)
